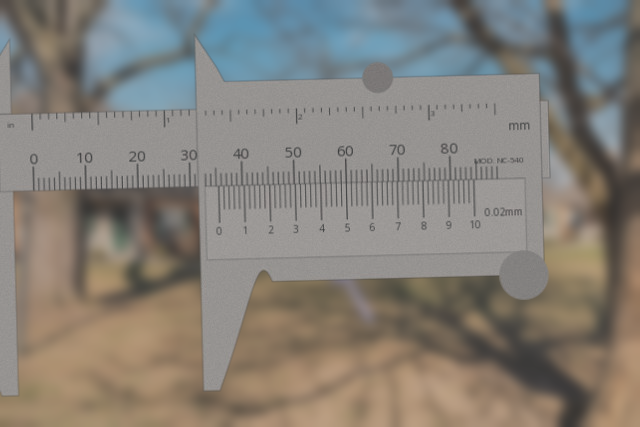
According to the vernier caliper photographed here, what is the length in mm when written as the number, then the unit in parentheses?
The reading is 35.5 (mm)
